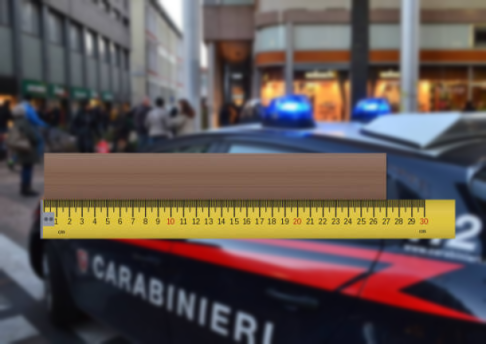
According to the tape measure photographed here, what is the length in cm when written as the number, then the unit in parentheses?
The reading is 27 (cm)
